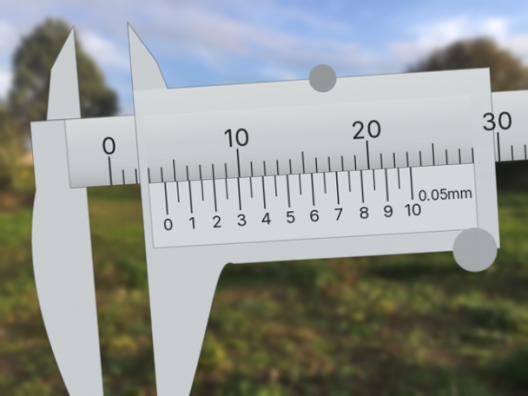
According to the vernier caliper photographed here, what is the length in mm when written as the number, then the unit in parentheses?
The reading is 4.2 (mm)
